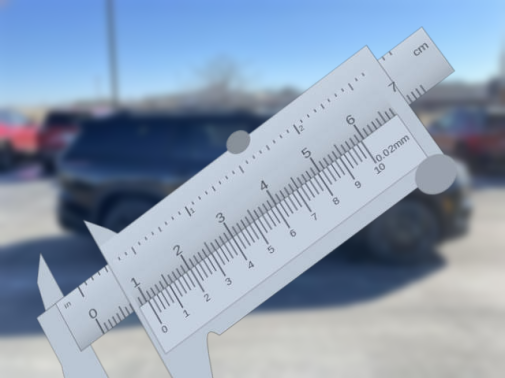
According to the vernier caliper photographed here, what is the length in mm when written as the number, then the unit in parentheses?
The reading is 10.4 (mm)
